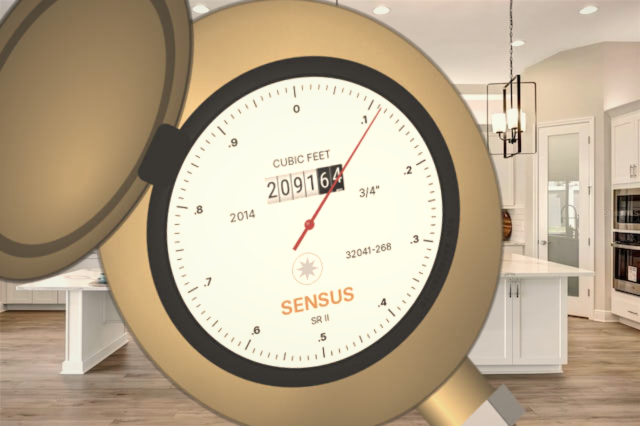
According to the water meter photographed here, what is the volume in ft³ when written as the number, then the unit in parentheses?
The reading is 209164.11 (ft³)
